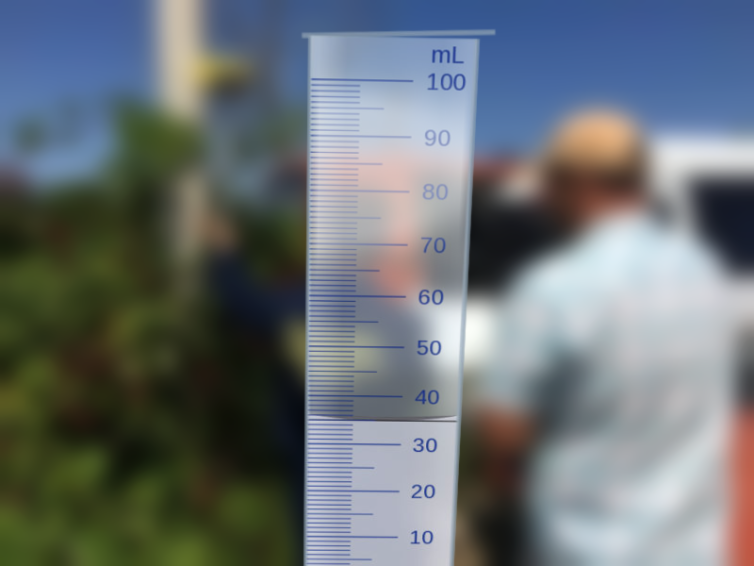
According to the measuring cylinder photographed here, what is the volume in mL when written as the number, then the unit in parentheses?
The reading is 35 (mL)
